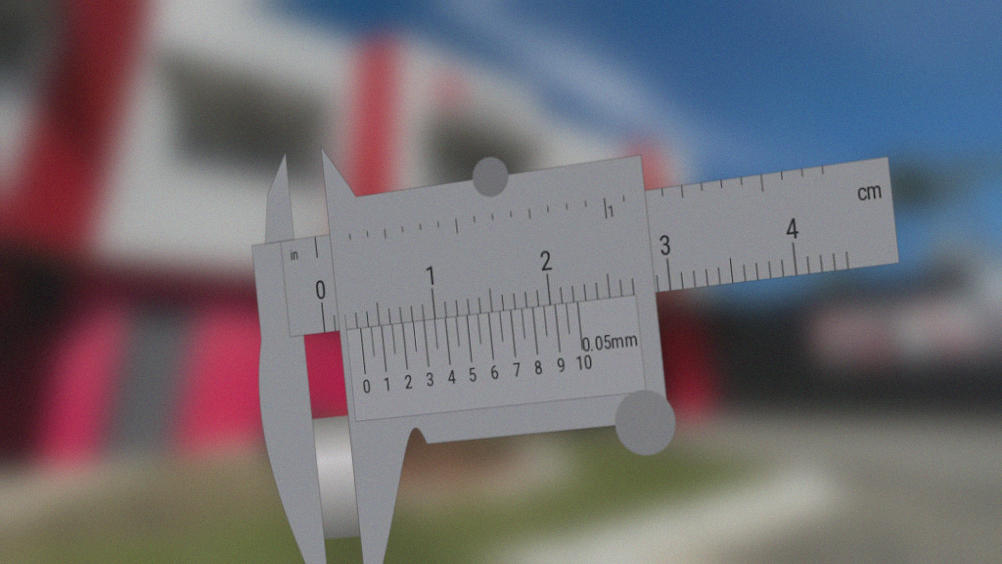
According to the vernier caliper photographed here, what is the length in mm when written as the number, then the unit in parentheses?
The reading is 3.3 (mm)
